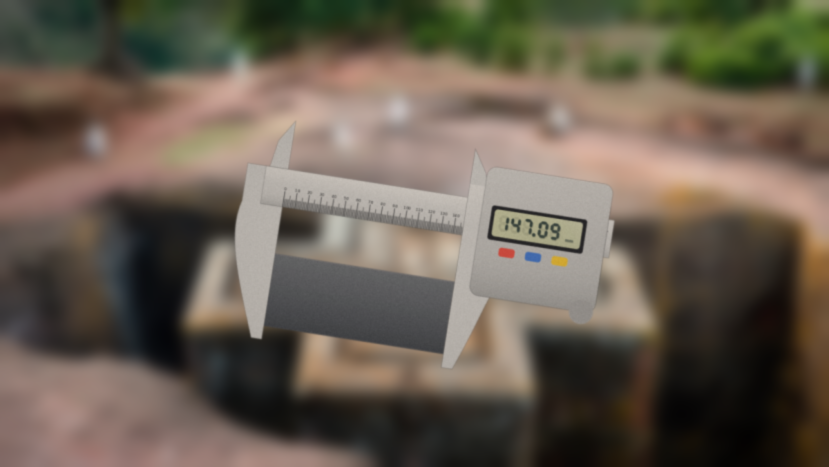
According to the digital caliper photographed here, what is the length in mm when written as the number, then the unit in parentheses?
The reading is 147.09 (mm)
